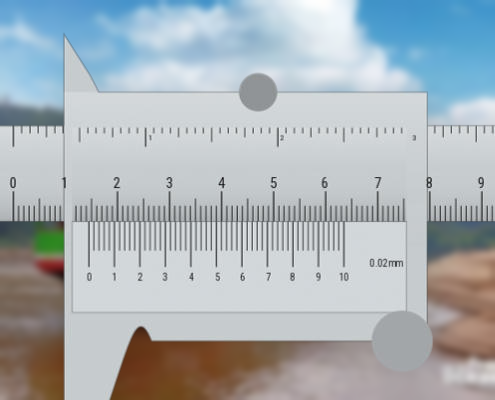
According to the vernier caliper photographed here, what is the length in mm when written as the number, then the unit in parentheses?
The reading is 14.5 (mm)
